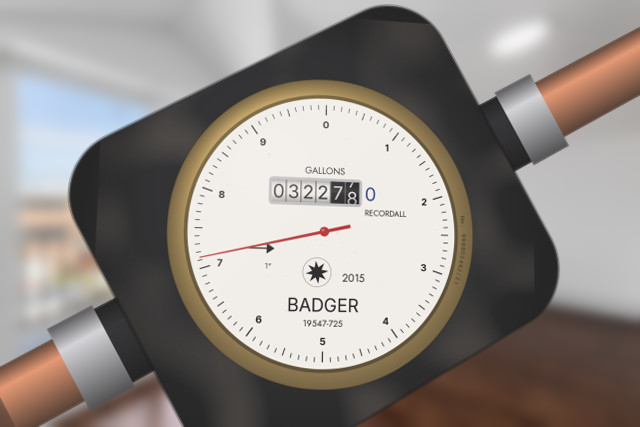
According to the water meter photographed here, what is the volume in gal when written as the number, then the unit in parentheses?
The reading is 322777.1 (gal)
